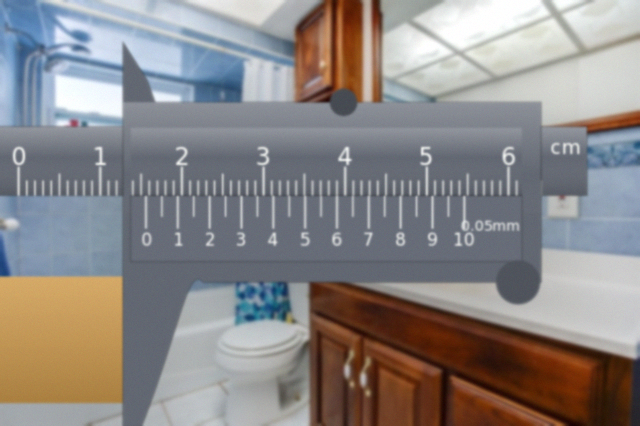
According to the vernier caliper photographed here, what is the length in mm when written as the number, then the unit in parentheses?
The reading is 15.6 (mm)
